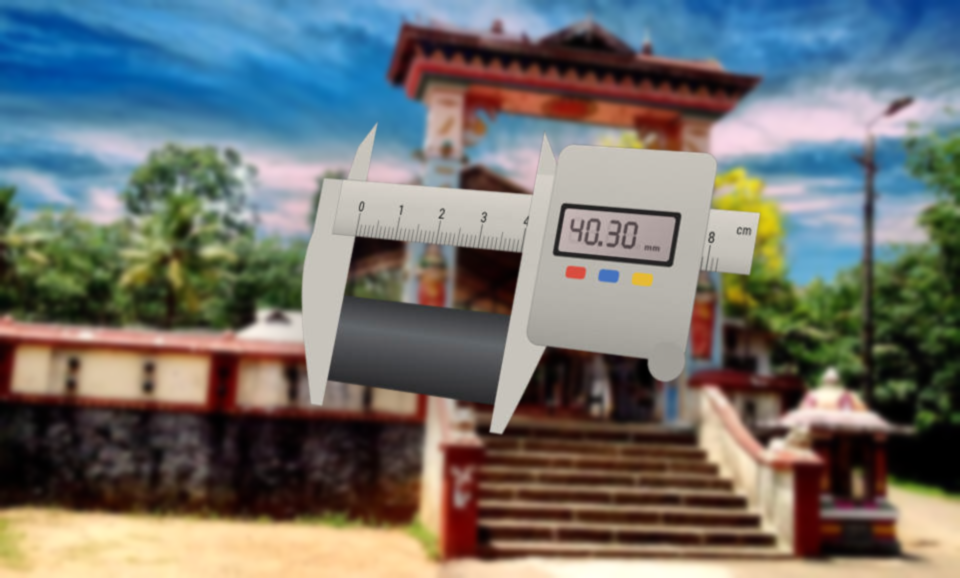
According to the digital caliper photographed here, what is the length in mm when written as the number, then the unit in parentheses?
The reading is 40.30 (mm)
